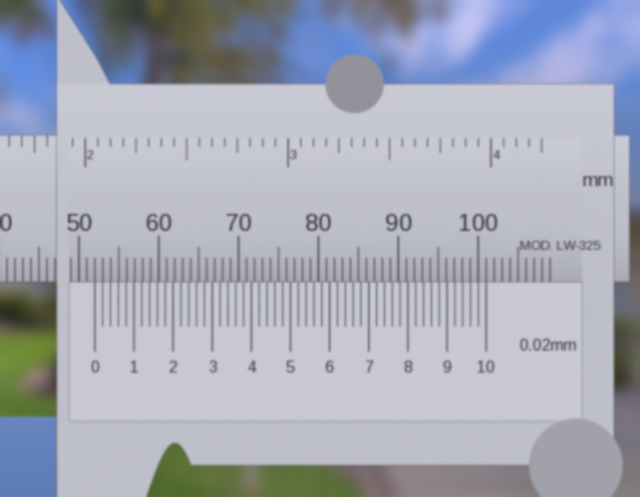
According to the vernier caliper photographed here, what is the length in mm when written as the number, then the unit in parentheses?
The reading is 52.0 (mm)
